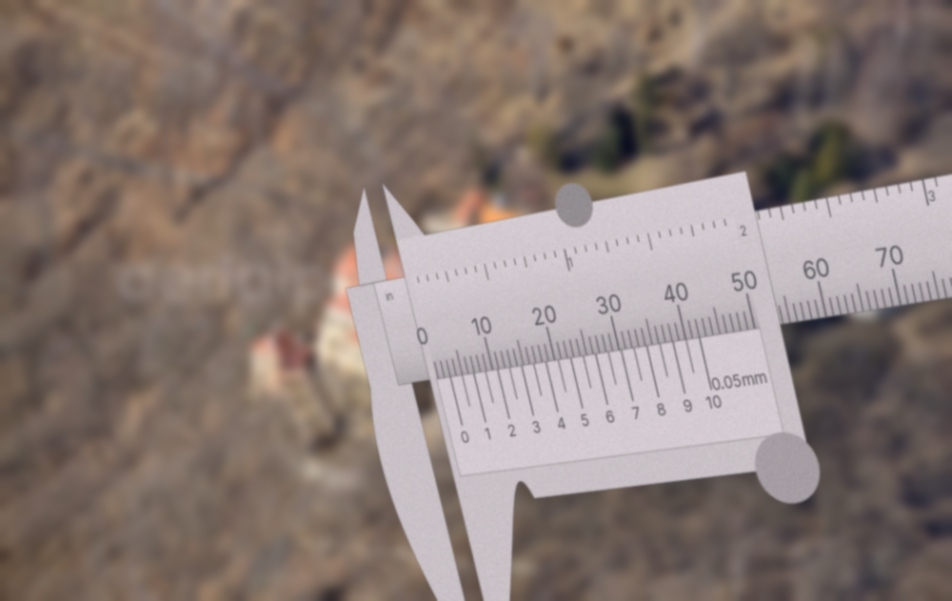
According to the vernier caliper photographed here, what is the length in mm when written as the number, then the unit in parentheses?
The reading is 3.0 (mm)
